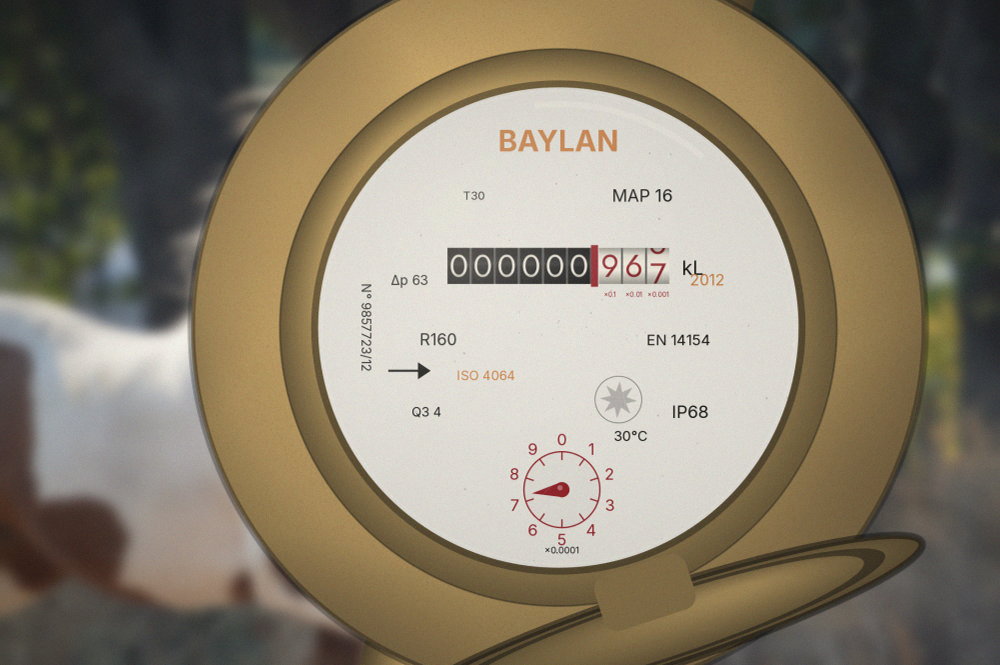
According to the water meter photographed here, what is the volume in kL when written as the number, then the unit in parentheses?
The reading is 0.9667 (kL)
